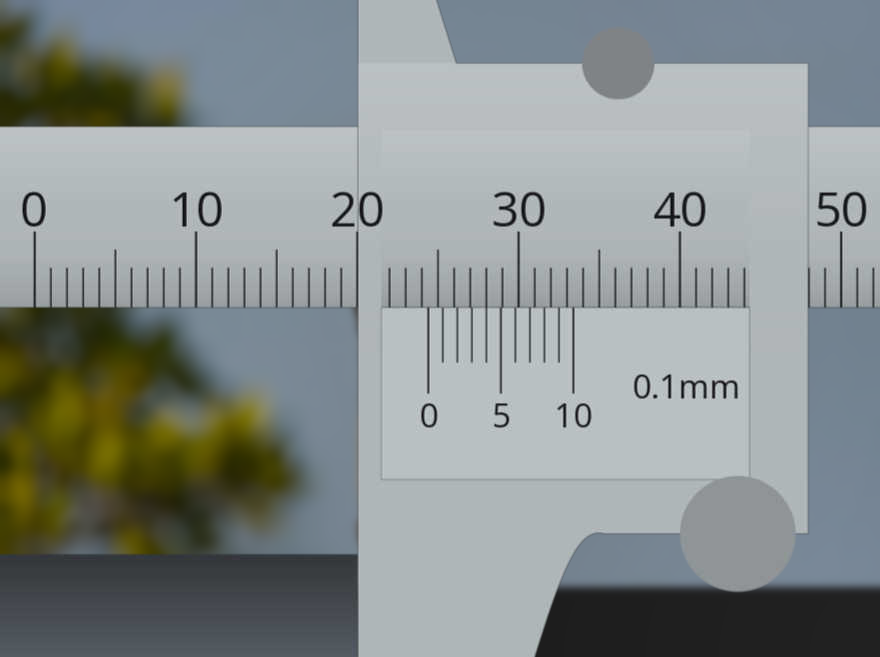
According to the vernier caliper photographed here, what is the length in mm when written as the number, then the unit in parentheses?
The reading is 24.4 (mm)
